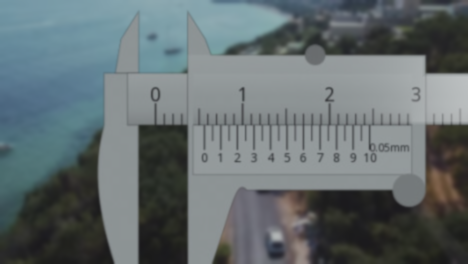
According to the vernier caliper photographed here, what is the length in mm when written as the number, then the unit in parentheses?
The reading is 5.6 (mm)
